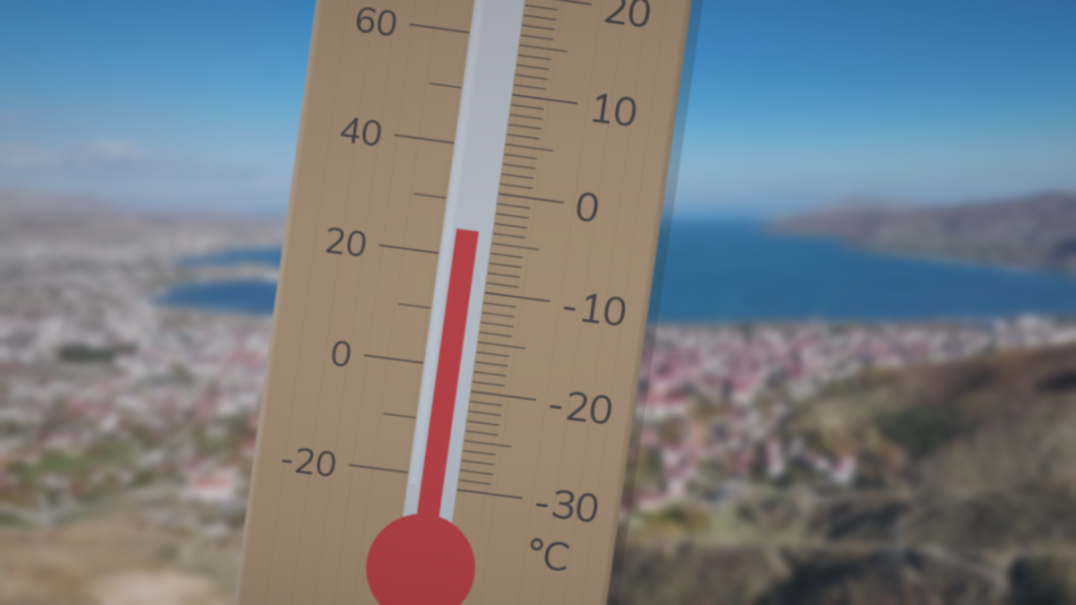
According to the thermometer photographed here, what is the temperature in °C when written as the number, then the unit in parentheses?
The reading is -4 (°C)
